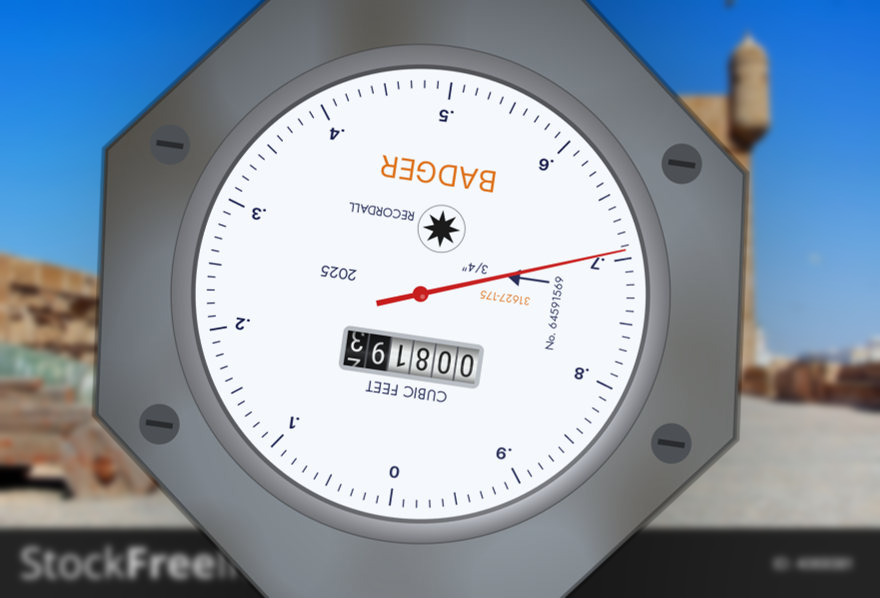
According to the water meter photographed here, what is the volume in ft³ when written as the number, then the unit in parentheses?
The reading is 8192.69 (ft³)
